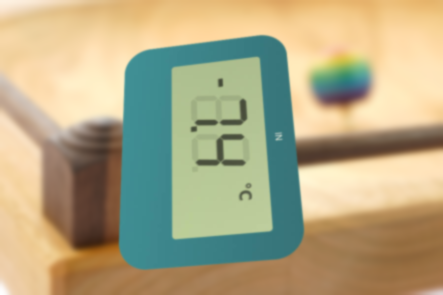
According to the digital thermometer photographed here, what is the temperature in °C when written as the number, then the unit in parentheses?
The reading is -7.4 (°C)
